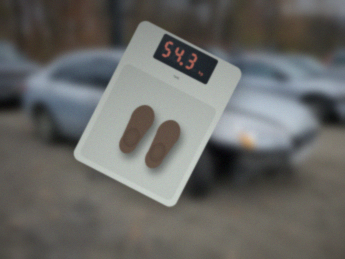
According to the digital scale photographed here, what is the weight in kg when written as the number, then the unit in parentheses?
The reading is 54.3 (kg)
